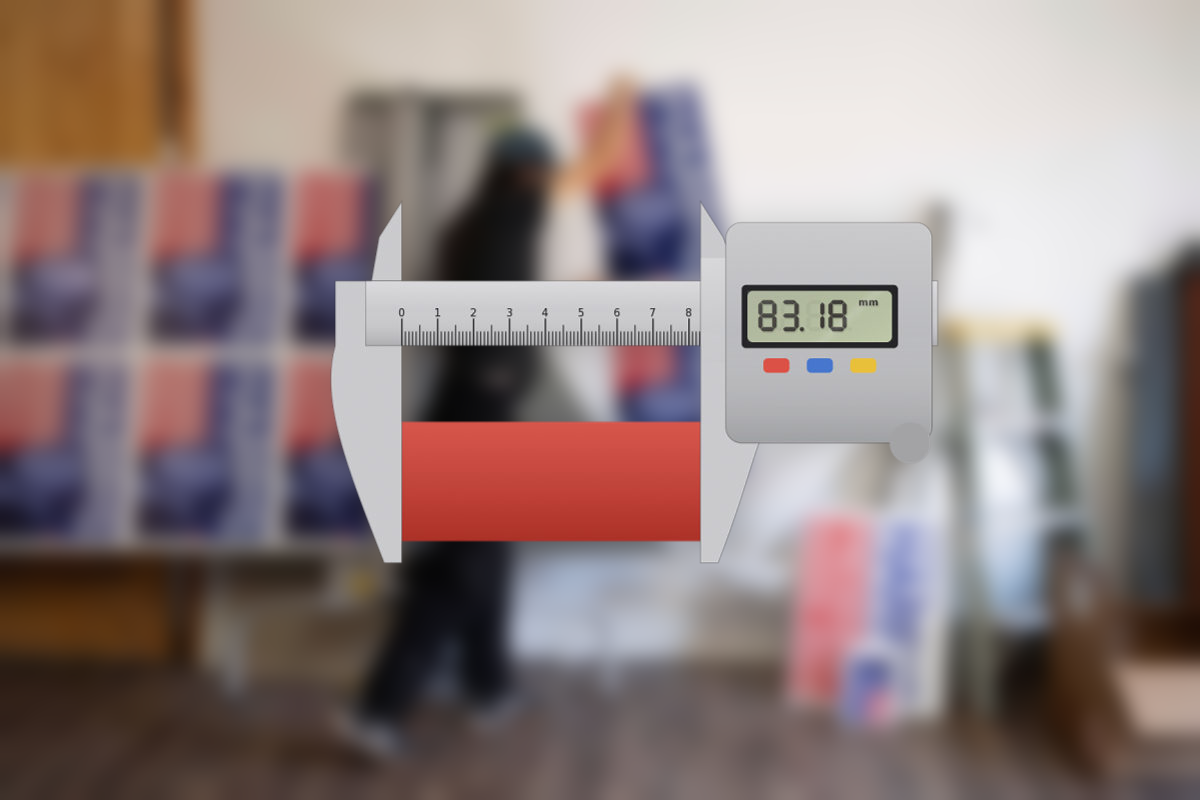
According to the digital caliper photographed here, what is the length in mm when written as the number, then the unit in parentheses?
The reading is 83.18 (mm)
